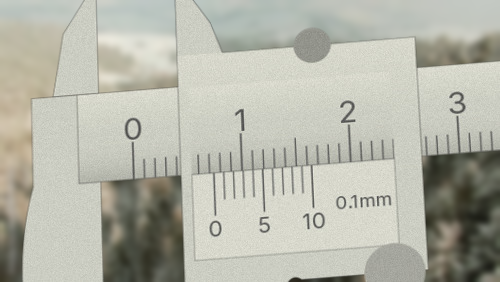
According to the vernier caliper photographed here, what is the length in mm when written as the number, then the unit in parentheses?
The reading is 7.4 (mm)
